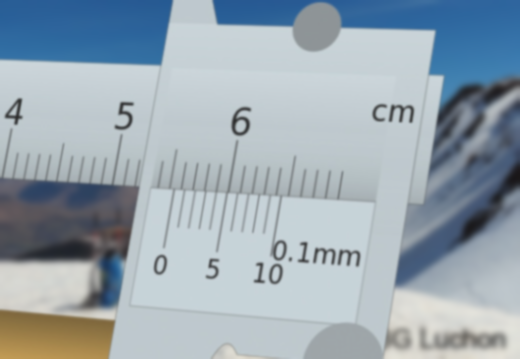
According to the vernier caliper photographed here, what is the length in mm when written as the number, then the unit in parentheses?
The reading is 55.4 (mm)
